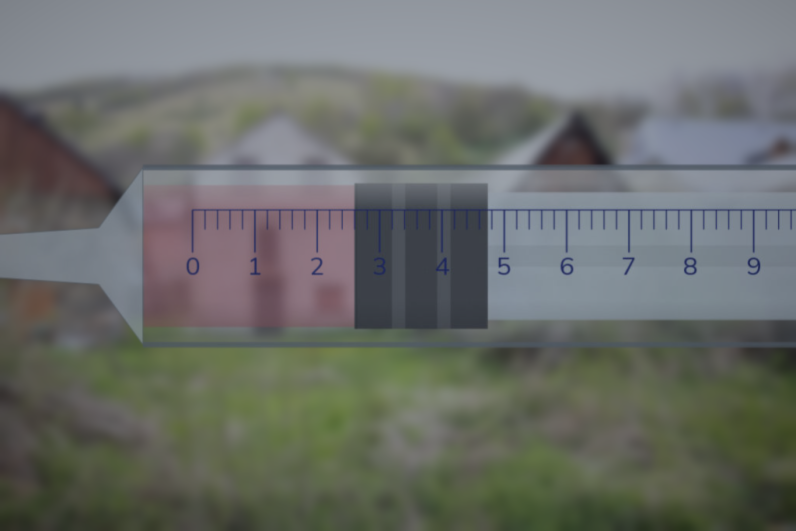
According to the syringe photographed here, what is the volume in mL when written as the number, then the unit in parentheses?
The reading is 2.6 (mL)
